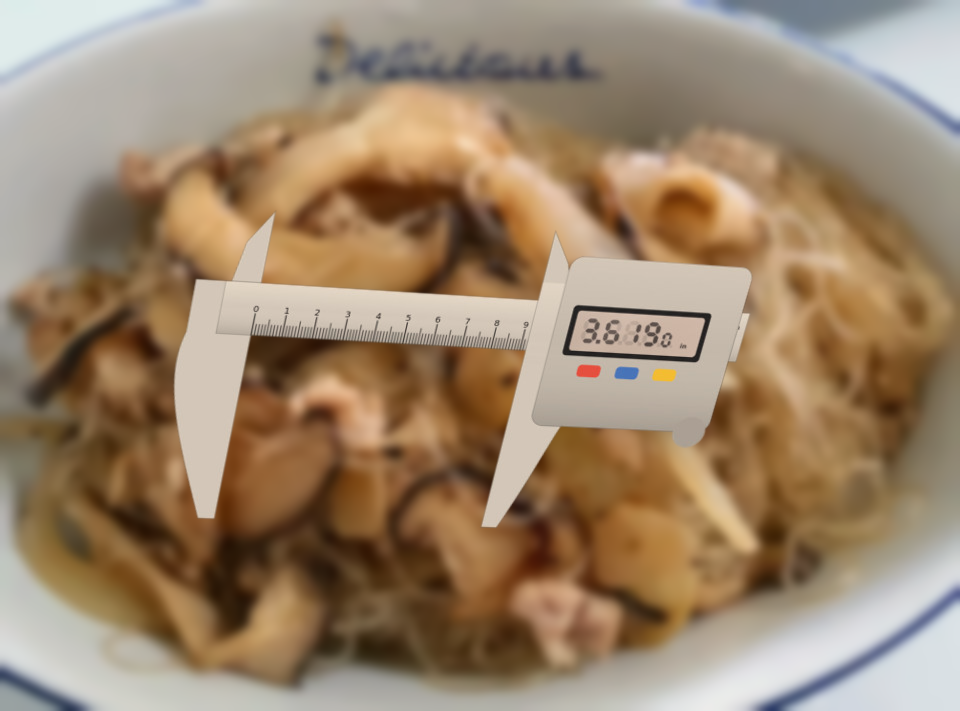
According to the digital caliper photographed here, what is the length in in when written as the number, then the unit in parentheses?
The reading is 3.6190 (in)
